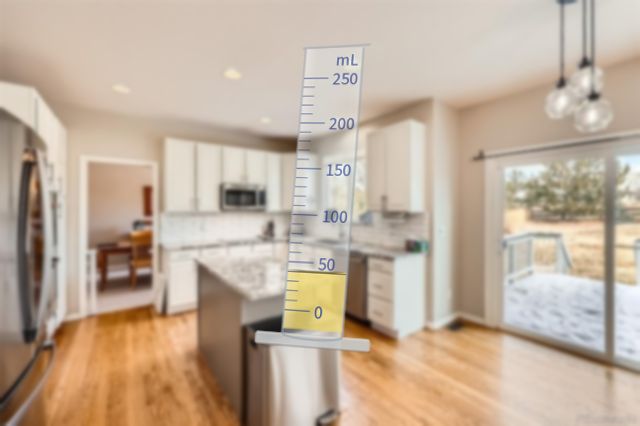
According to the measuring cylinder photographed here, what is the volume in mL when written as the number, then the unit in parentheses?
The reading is 40 (mL)
